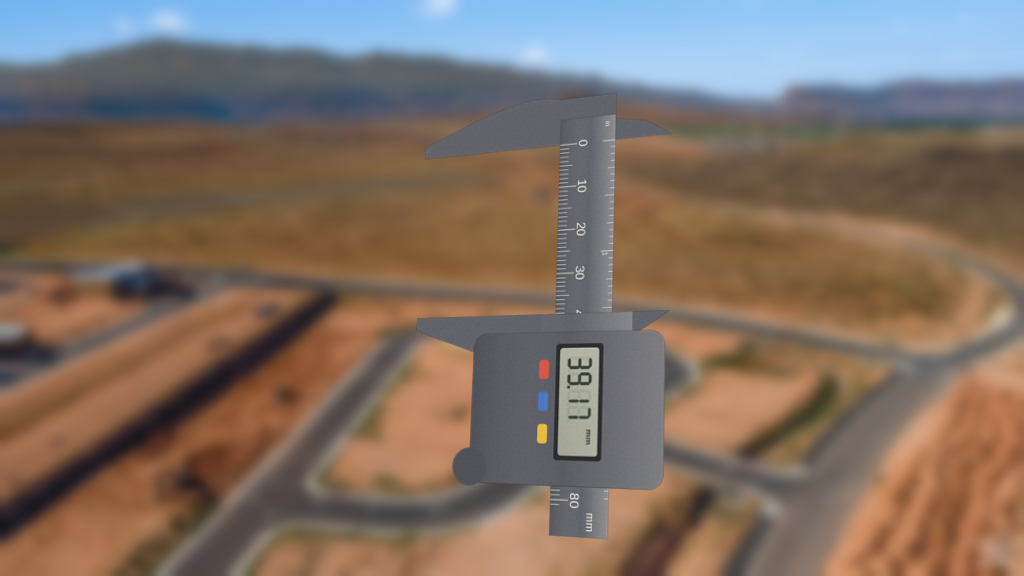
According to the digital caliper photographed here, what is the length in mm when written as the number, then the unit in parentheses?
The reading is 39.17 (mm)
